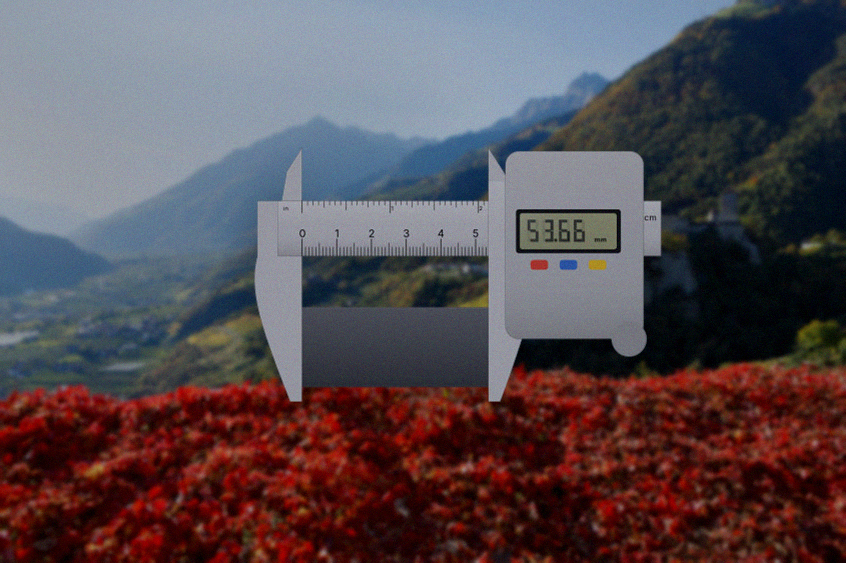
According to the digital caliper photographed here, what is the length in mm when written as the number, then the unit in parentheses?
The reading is 53.66 (mm)
